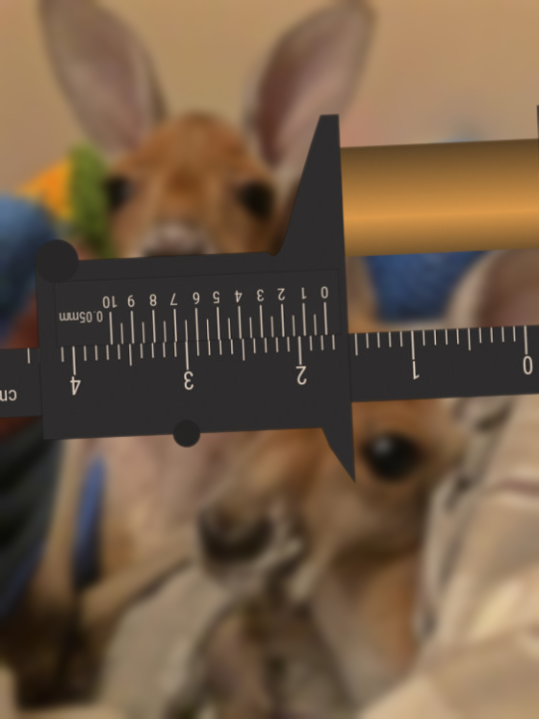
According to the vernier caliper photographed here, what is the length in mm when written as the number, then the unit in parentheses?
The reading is 17.6 (mm)
